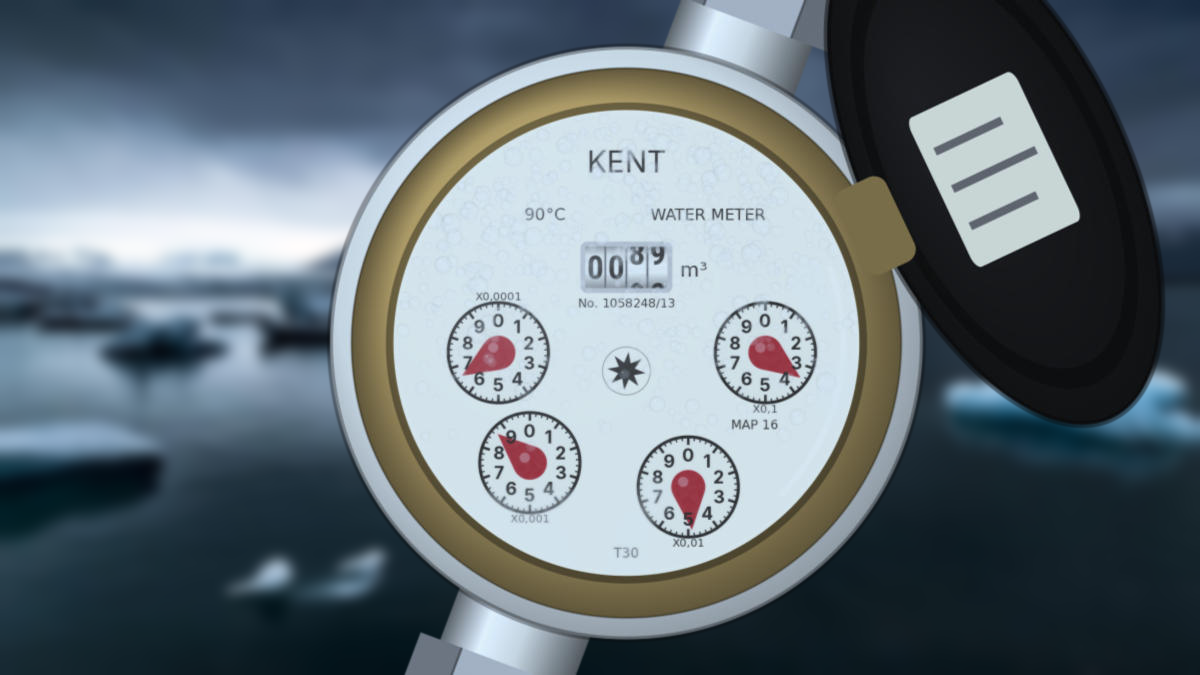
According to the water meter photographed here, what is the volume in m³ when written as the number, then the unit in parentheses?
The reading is 89.3486 (m³)
